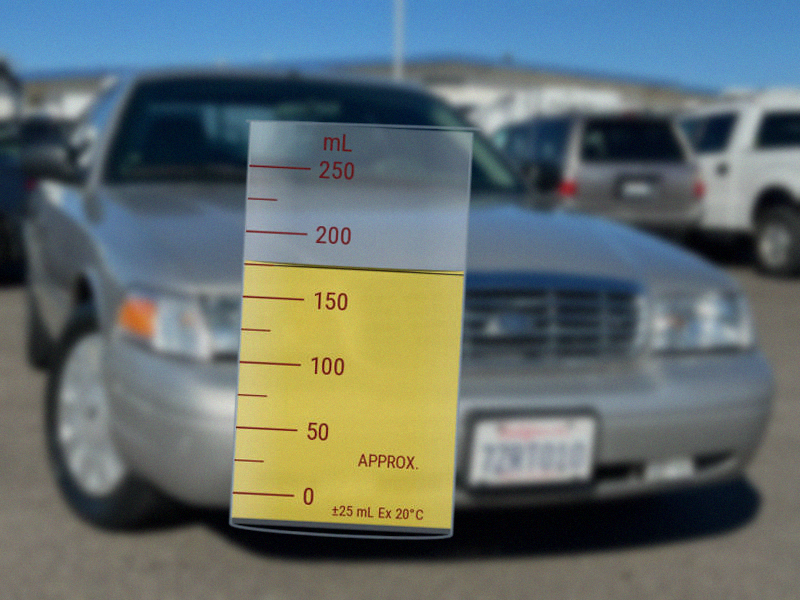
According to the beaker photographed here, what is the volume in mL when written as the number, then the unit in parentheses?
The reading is 175 (mL)
